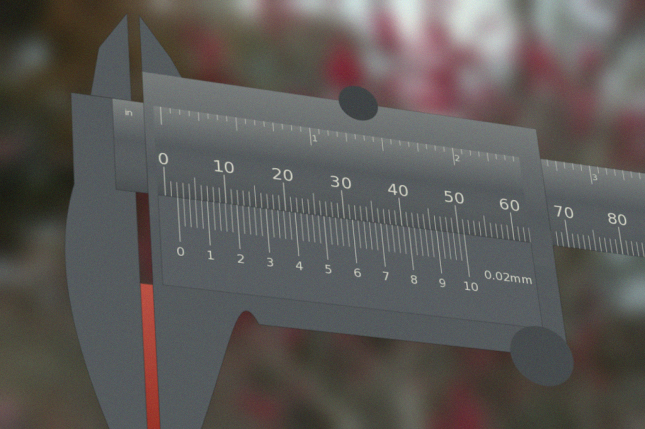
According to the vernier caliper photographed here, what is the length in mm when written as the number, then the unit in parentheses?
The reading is 2.0 (mm)
